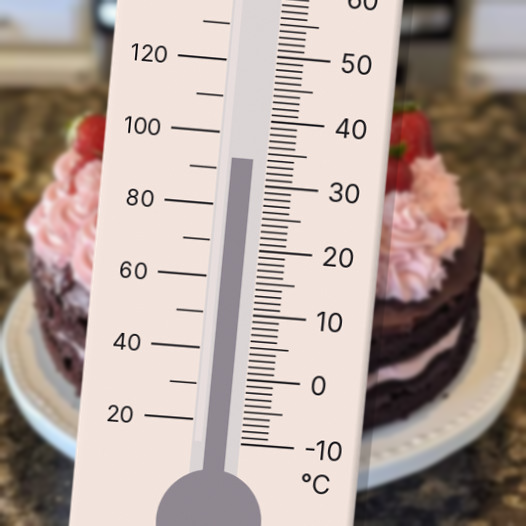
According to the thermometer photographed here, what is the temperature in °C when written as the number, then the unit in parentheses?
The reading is 34 (°C)
